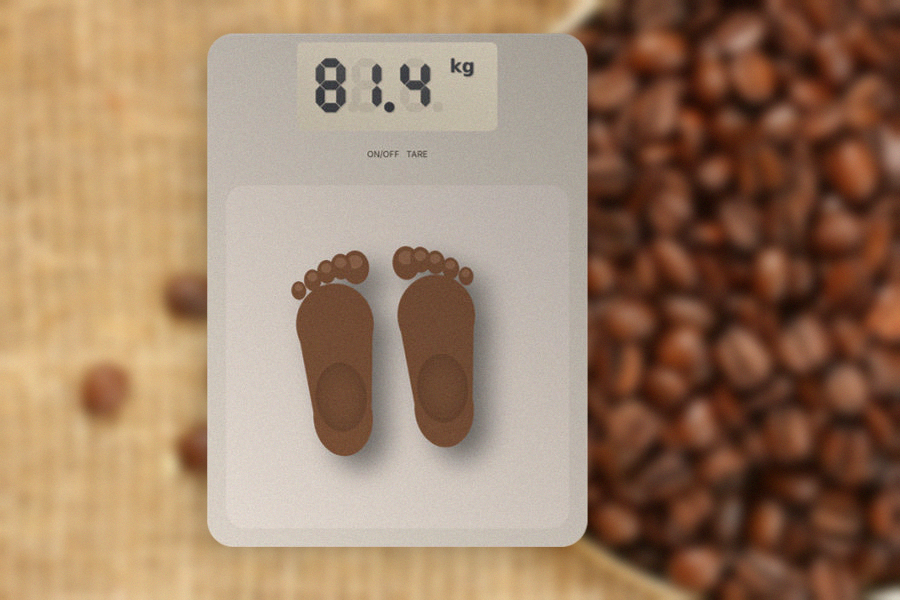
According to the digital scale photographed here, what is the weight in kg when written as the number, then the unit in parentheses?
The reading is 81.4 (kg)
